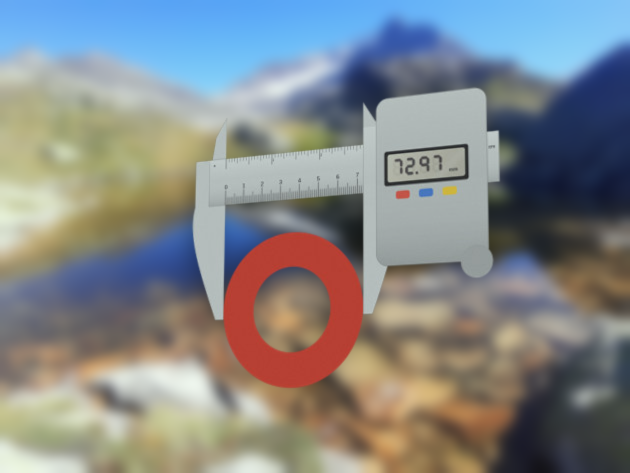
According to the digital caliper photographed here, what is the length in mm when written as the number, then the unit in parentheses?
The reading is 72.97 (mm)
